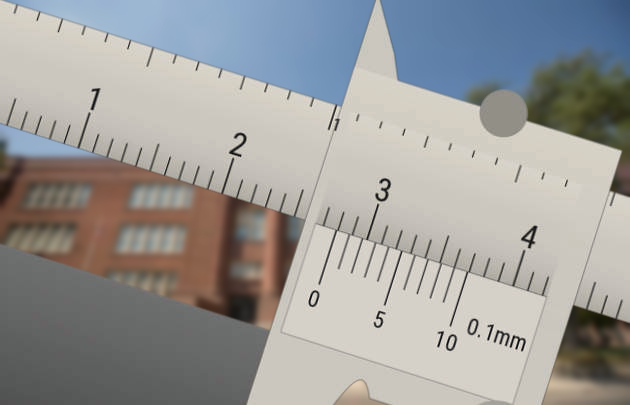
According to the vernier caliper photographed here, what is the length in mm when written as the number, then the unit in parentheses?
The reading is 27.9 (mm)
